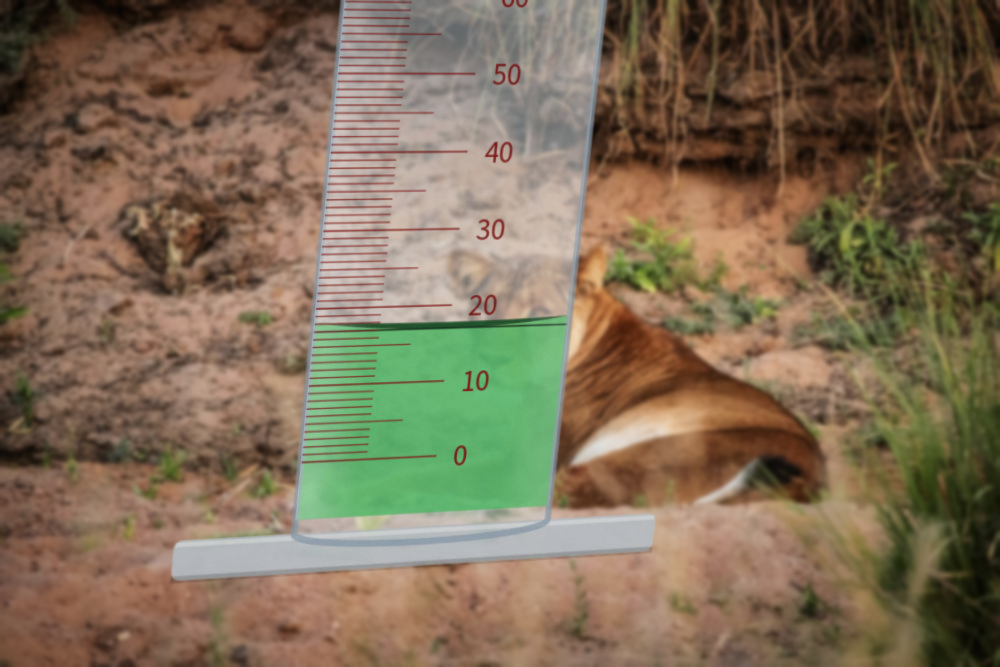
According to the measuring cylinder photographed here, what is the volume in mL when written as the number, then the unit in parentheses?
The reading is 17 (mL)
